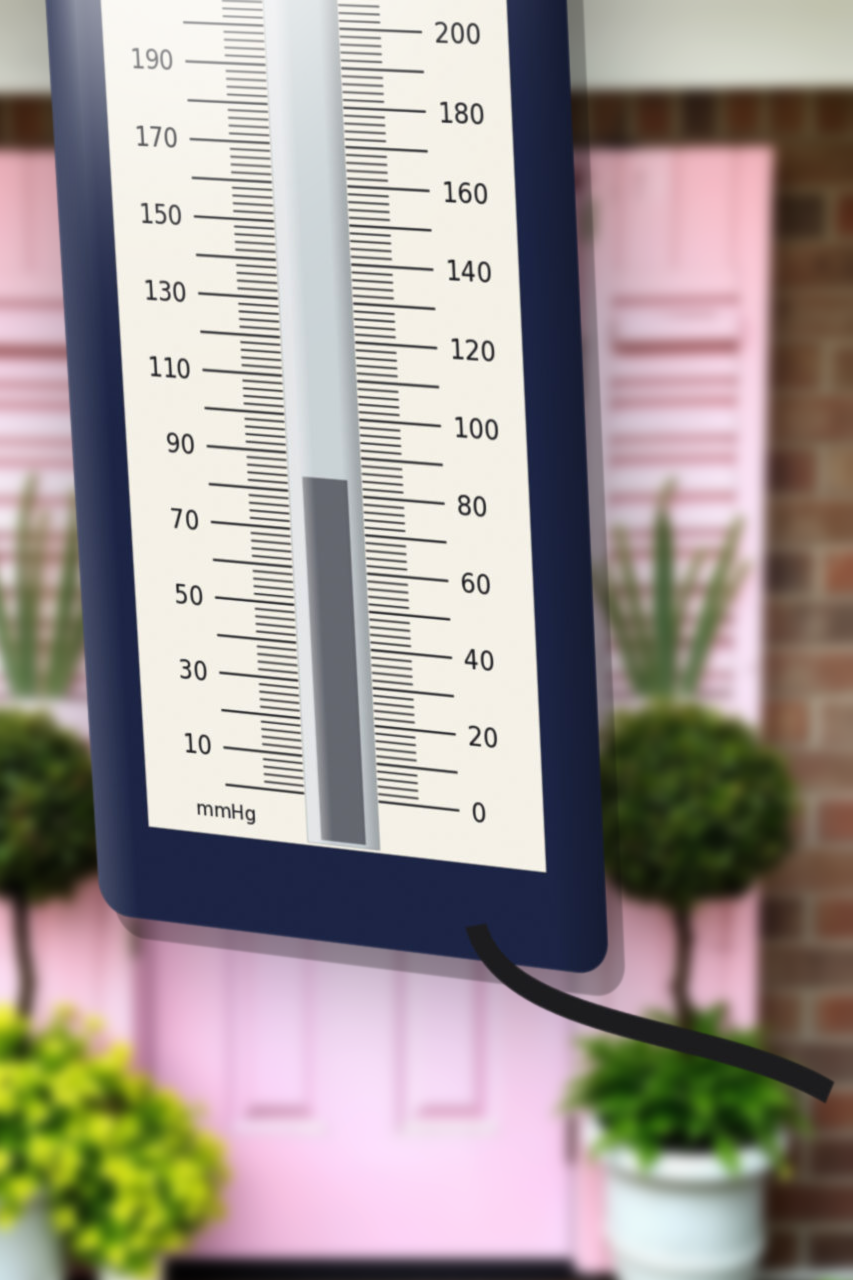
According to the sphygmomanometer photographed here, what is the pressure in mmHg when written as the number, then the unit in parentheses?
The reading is 84 (mmHg)
